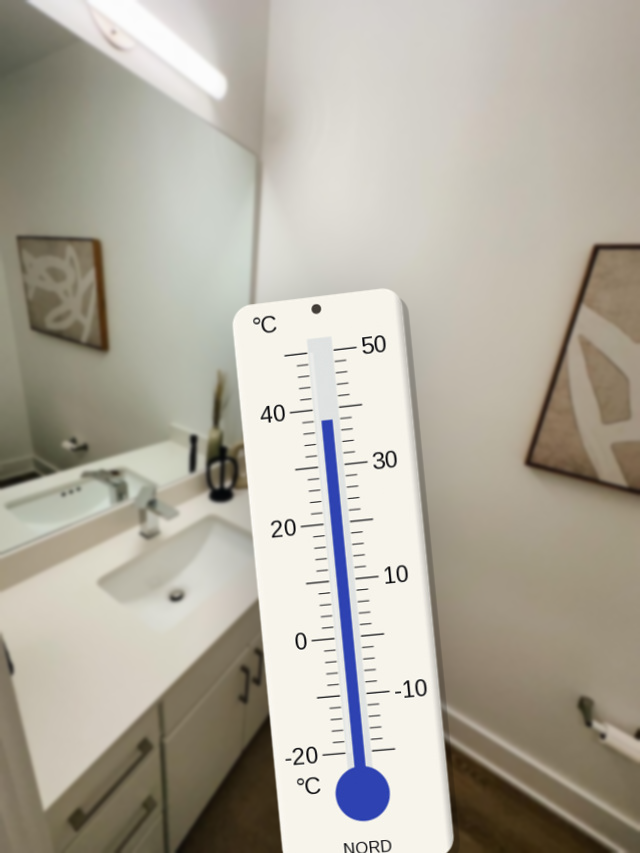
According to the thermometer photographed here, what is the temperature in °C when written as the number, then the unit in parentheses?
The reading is 38 (°C)
